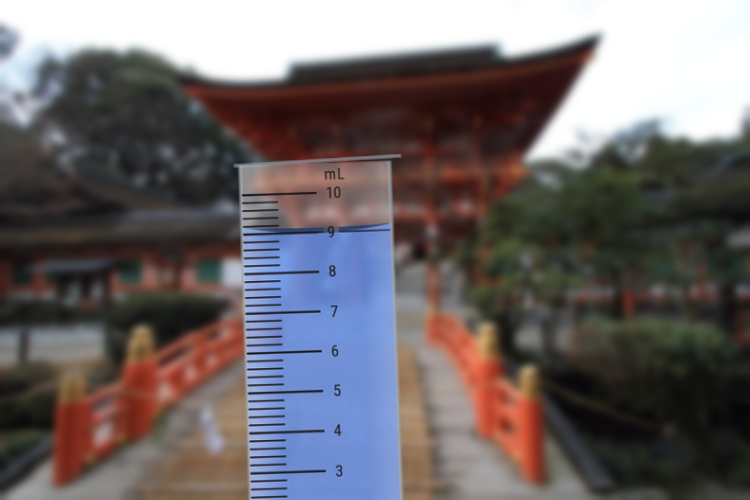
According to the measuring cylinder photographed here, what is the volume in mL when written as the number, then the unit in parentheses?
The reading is 9 (mL)
